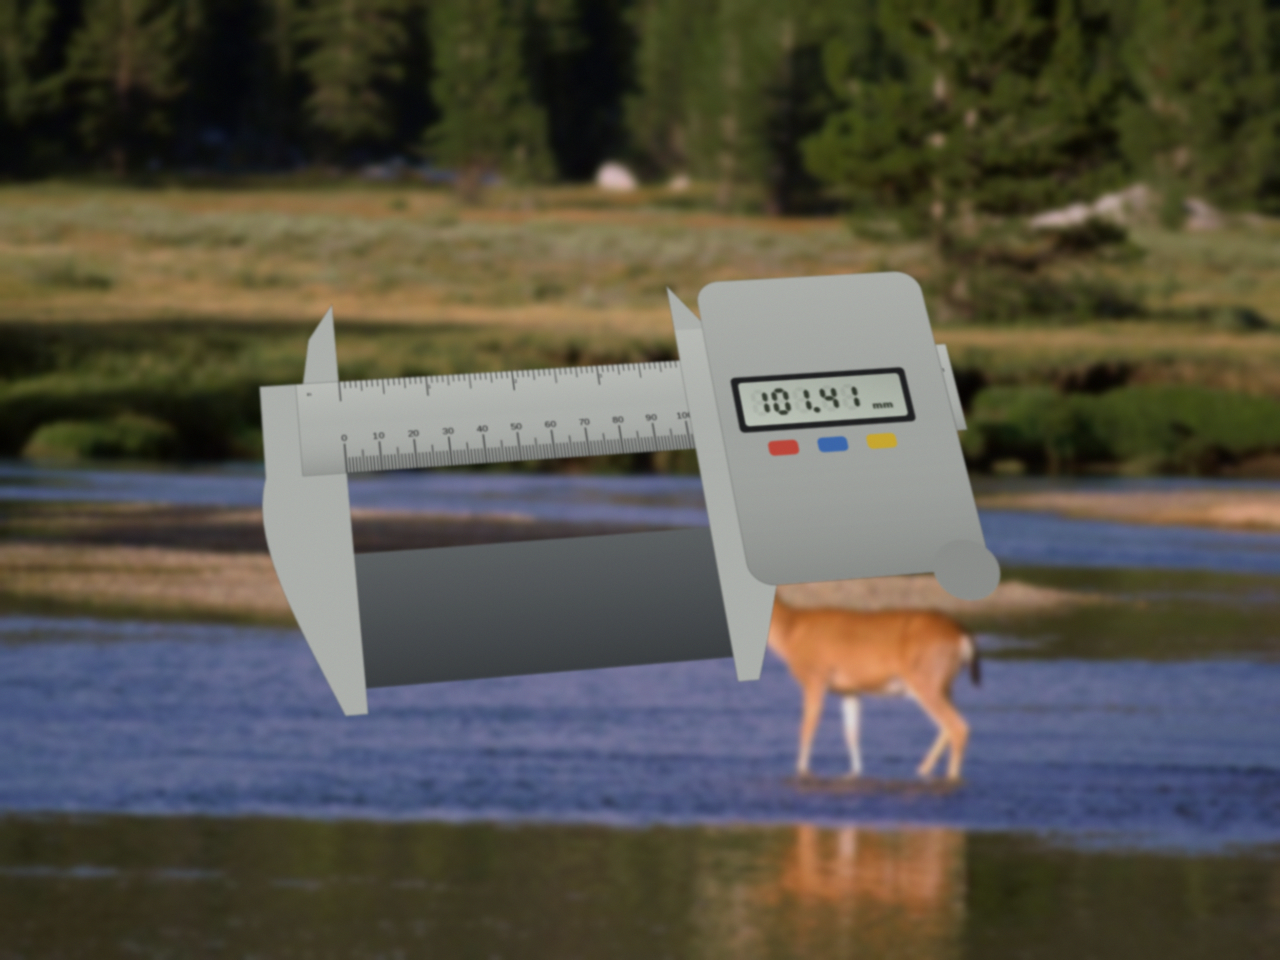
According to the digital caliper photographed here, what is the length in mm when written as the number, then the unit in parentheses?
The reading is 101.41 (mm)
